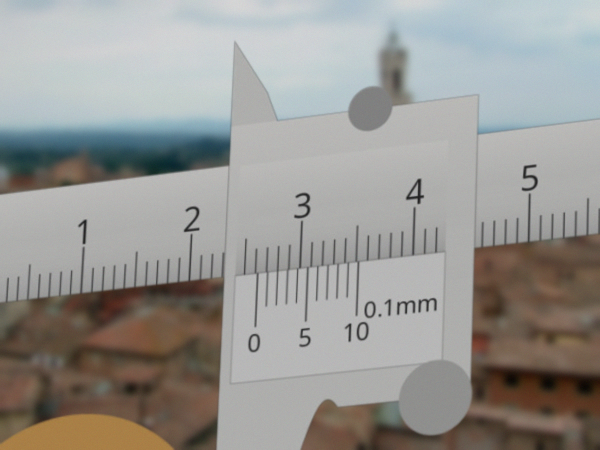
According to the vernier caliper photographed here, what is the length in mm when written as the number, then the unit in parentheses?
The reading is 26.2 (mm)
